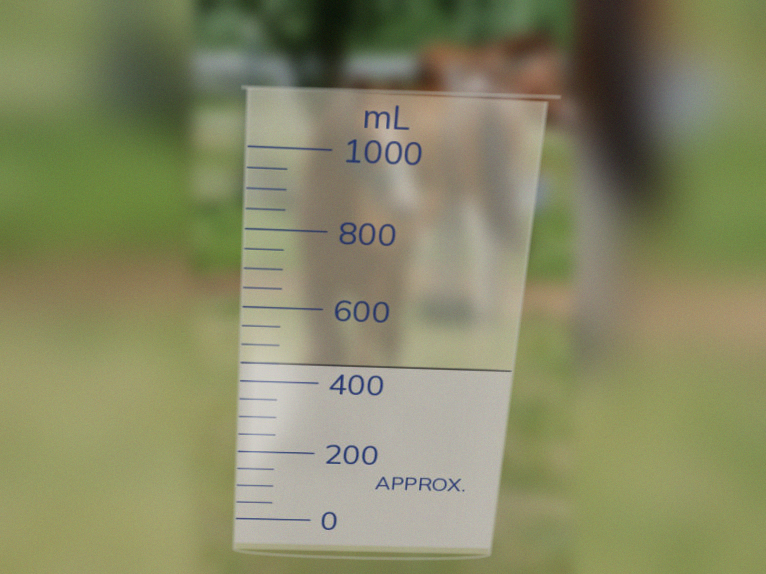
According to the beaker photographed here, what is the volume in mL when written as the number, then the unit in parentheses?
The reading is 450 (mL)
